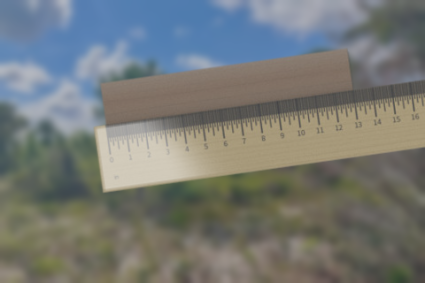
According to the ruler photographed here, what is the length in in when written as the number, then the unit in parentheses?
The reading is 13 (in)
